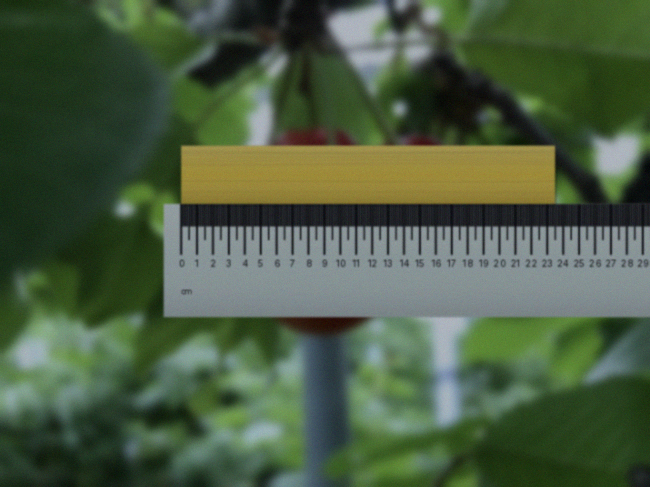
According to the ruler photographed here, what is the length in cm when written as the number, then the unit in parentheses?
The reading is 23.5 (cm)
